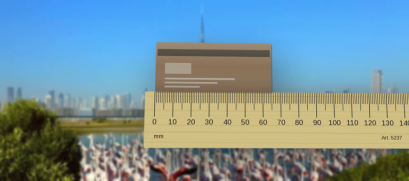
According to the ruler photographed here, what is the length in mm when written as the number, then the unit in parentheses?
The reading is 65 (mm)
